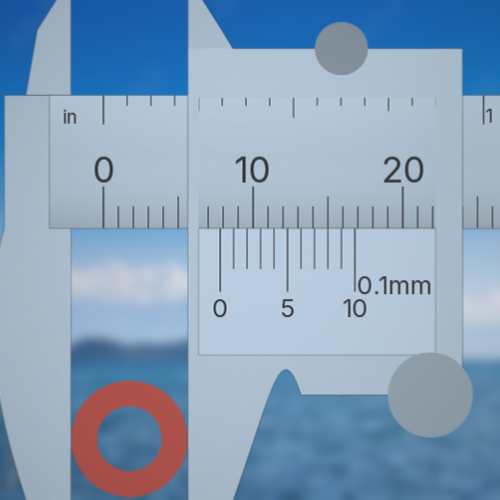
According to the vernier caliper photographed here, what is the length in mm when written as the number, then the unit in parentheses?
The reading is 7.8 (mm)
